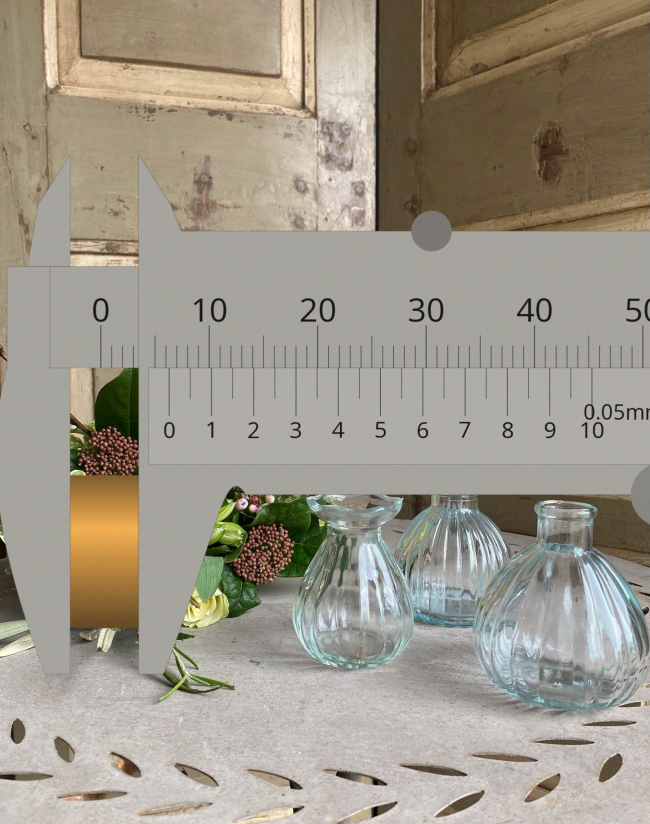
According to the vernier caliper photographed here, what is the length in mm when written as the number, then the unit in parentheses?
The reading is 6.3 (mm)
